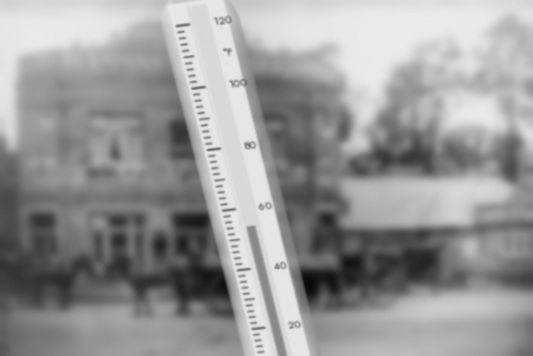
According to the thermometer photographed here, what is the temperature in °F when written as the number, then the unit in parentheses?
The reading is 54 (°F)
